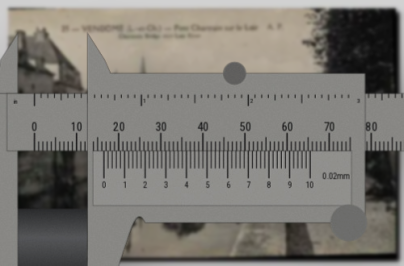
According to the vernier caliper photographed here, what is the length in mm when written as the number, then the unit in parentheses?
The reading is 16.5 (mm)
